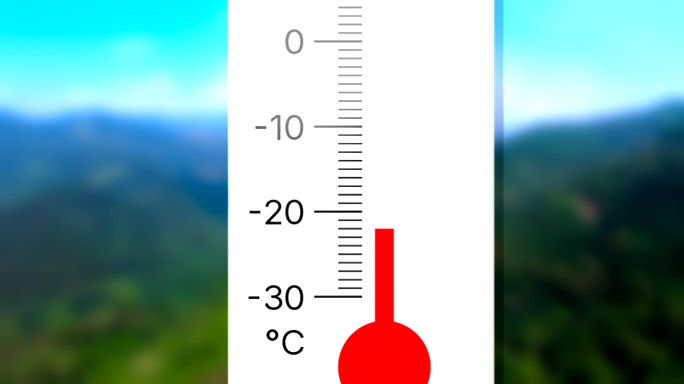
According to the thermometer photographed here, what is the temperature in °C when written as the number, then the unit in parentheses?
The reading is -22 (°C)
